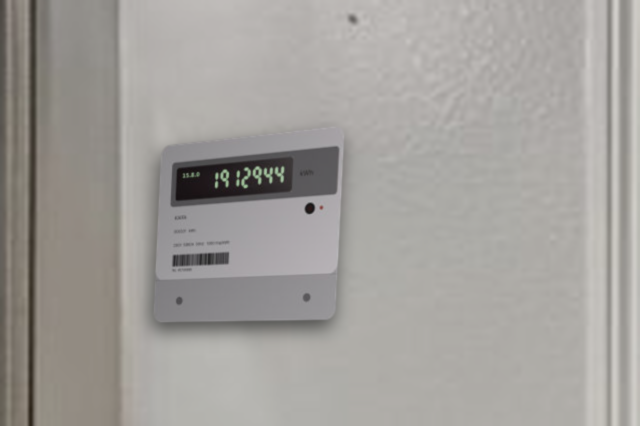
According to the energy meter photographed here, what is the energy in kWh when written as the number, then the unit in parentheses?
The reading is 1912944 (kWh)
